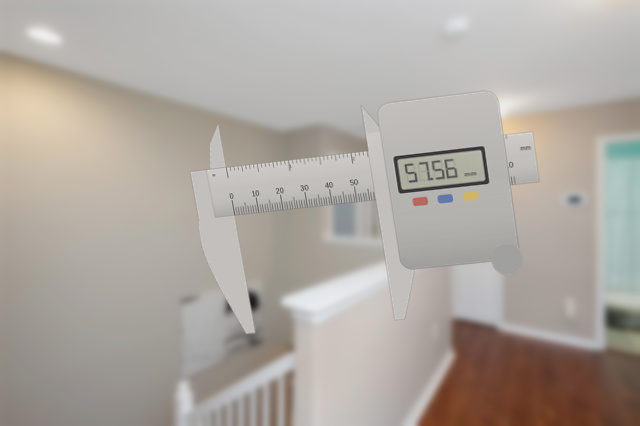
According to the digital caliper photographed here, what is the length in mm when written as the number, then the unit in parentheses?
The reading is 57.56 (mm)
